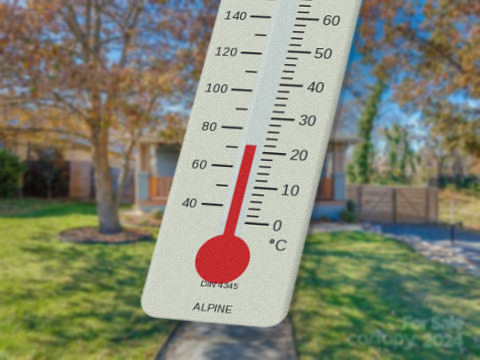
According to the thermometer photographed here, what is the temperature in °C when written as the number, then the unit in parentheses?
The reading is 22 (°C)
